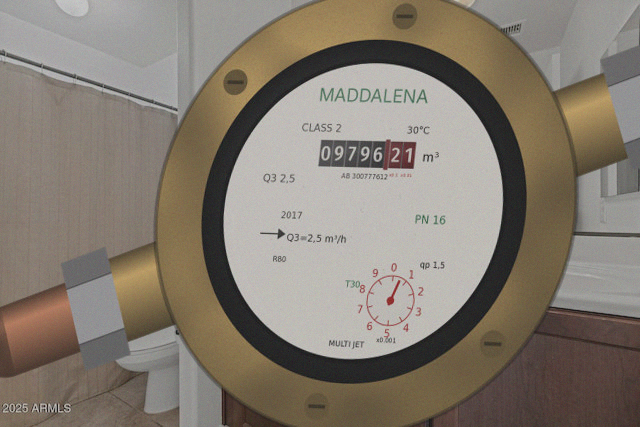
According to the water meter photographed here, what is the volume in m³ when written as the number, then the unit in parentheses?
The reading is 9796.210 (m³)
